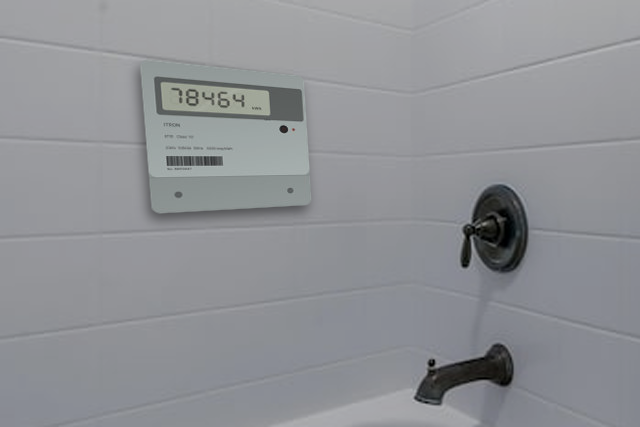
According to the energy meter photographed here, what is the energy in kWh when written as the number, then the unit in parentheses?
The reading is 78464 (kWh)
